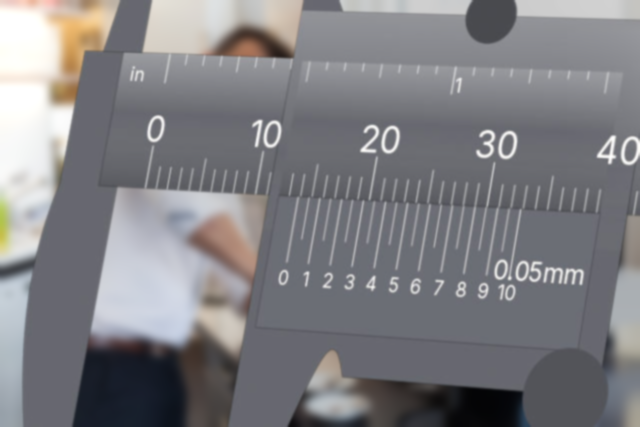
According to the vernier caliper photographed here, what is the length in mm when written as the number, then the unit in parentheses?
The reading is 13.8 (mm)
